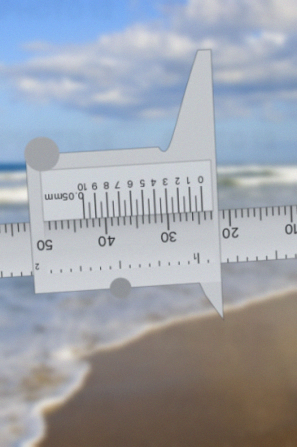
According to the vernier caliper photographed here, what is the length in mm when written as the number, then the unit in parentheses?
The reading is 24.4 (mm)
